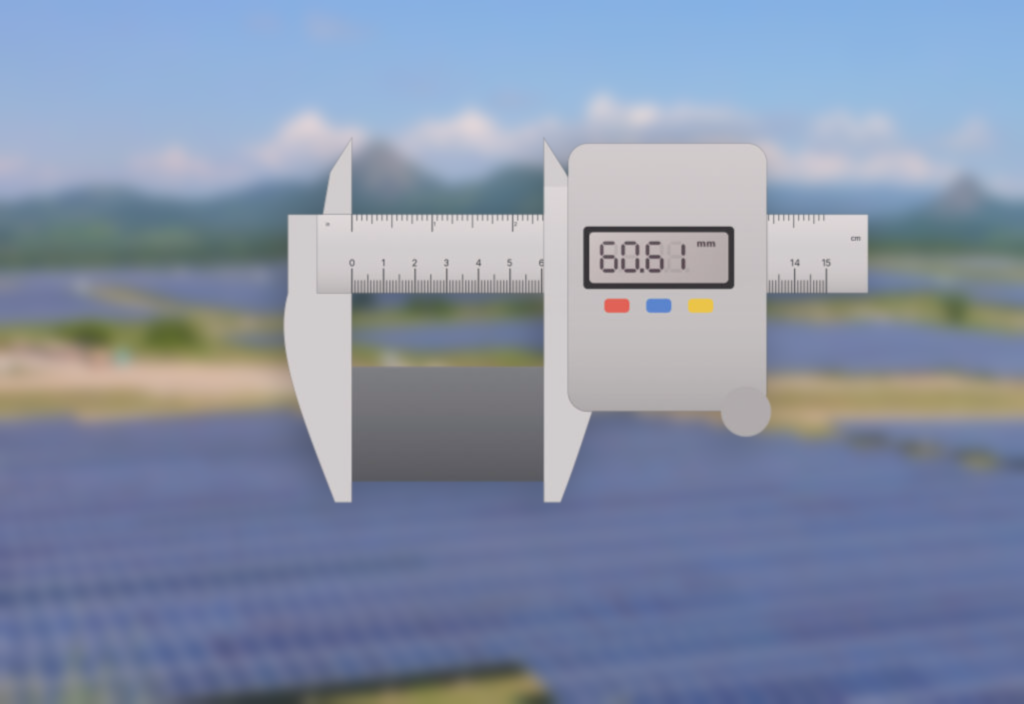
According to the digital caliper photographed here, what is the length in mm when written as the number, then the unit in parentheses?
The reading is 60.61 (mm)
